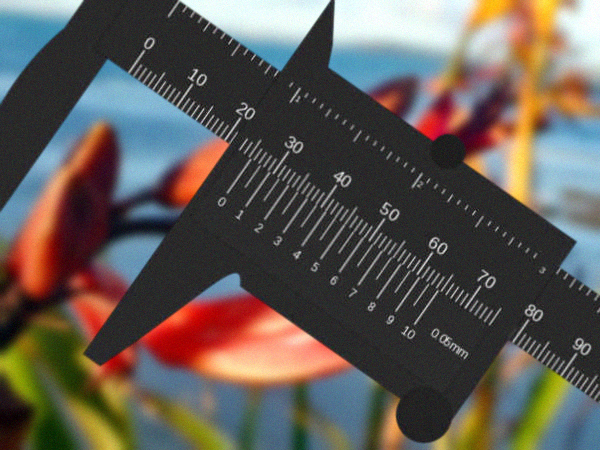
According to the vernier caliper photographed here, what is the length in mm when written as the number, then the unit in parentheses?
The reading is 25.5 (mm)
